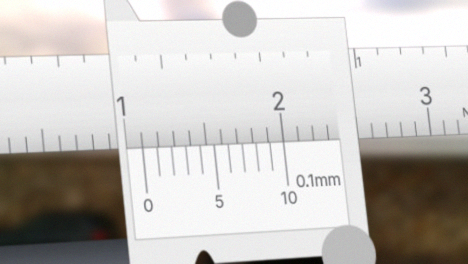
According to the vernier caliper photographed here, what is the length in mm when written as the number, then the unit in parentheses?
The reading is 11.0 (mm)
